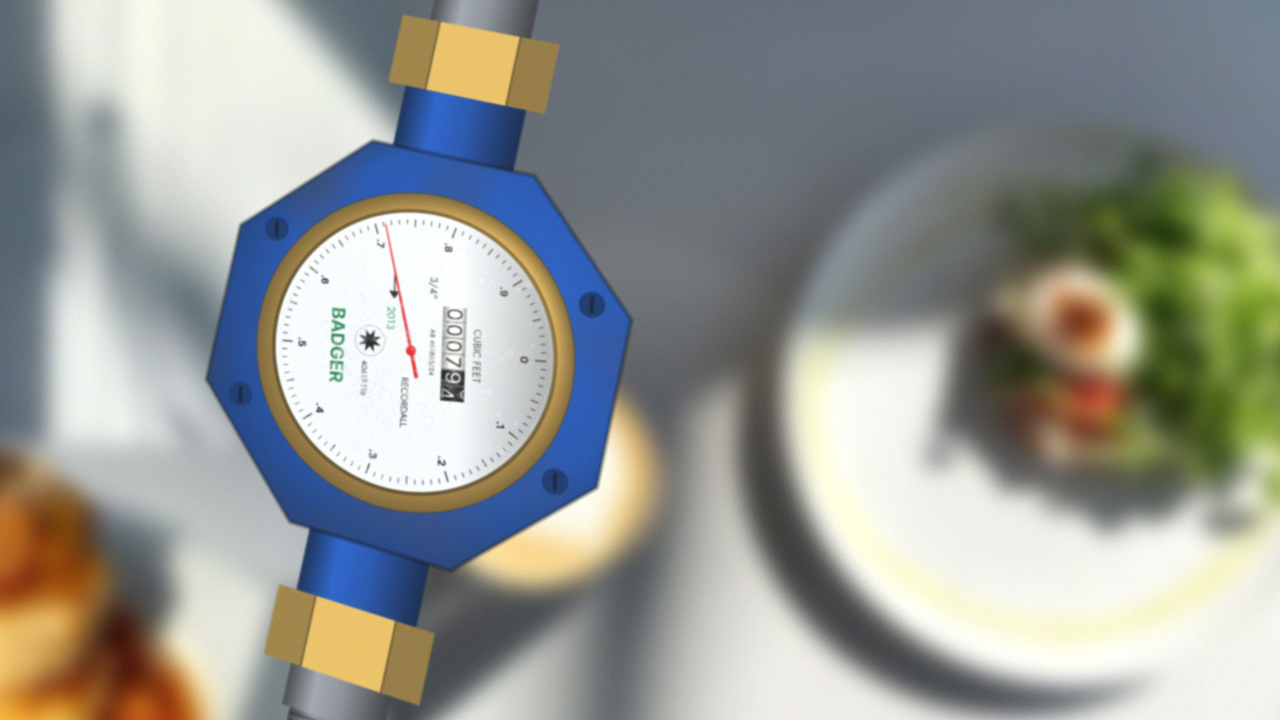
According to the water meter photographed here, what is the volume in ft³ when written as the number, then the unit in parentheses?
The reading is 793.71 (ft³)
